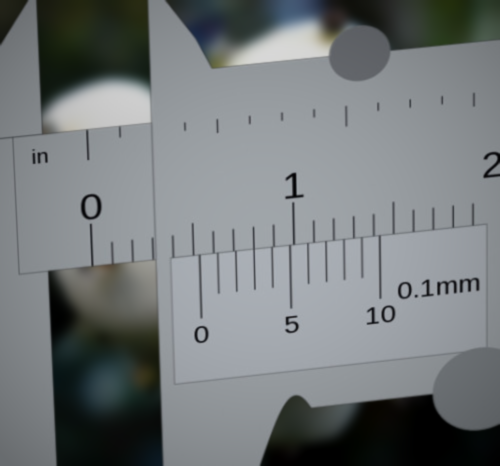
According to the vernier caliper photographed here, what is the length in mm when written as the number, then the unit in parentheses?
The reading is 5.3 (mm)
